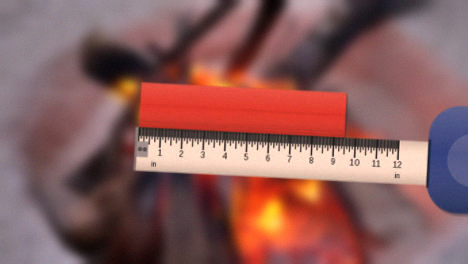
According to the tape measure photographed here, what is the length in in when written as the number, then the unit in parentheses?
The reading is 9.5 (in)
